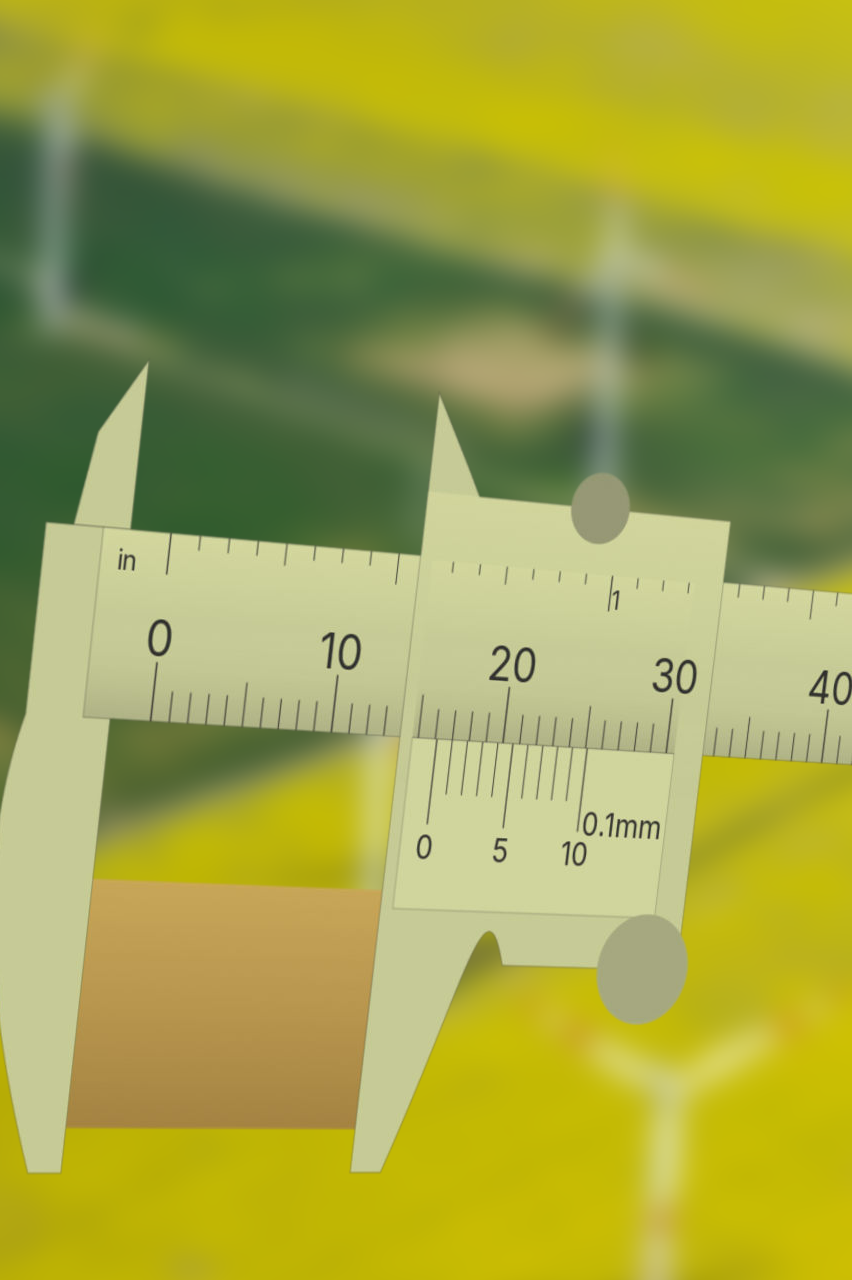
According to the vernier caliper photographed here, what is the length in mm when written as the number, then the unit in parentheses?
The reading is 16.1 (mm)
